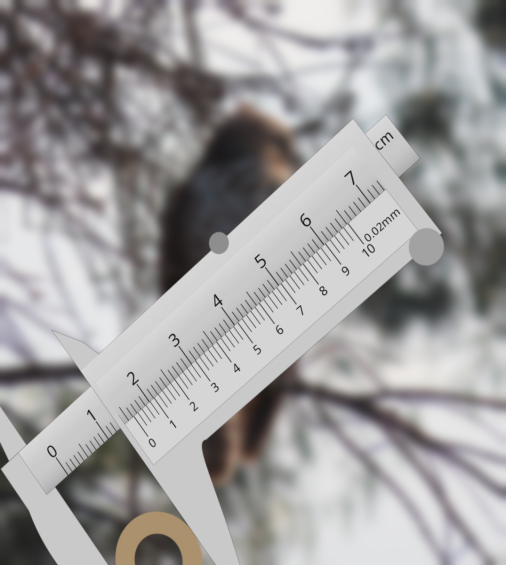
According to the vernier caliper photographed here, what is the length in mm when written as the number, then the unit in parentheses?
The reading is 16.2 (mm)
